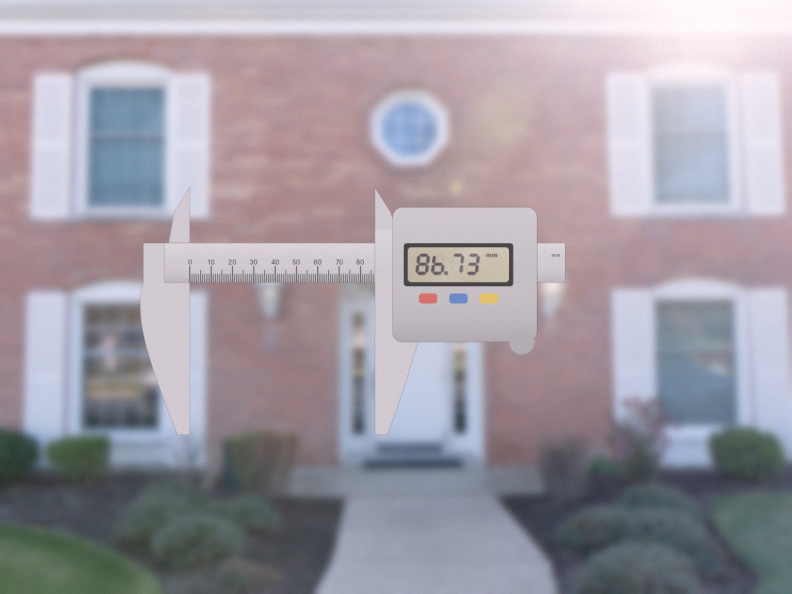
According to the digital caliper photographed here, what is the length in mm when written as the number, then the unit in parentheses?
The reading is 86.73 (mm)
